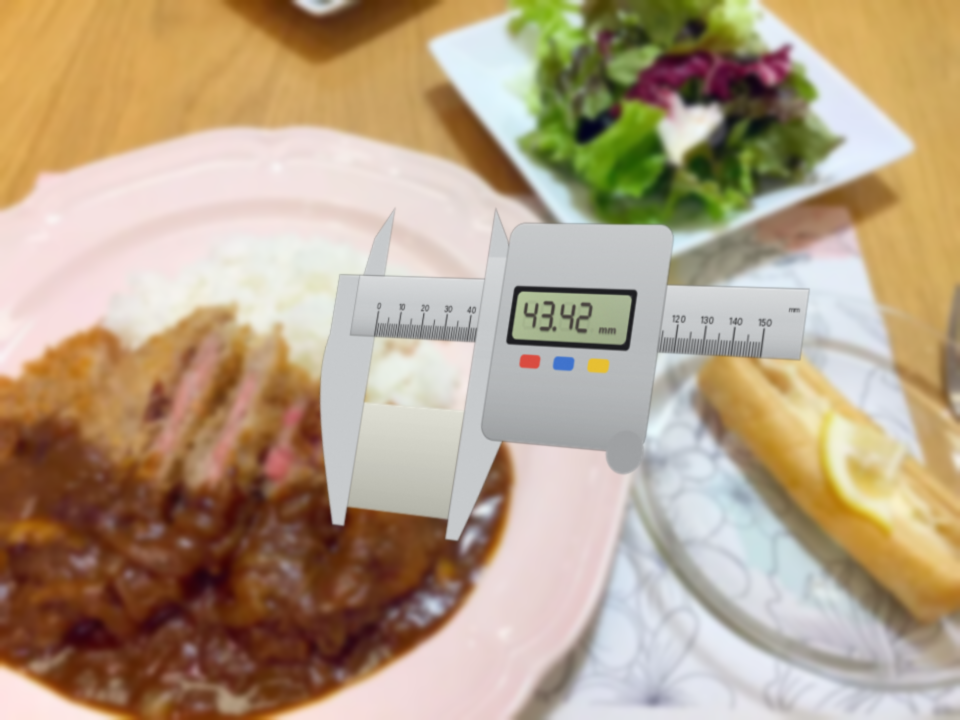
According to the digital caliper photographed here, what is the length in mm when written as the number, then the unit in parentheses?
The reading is 43.42 (mm)
